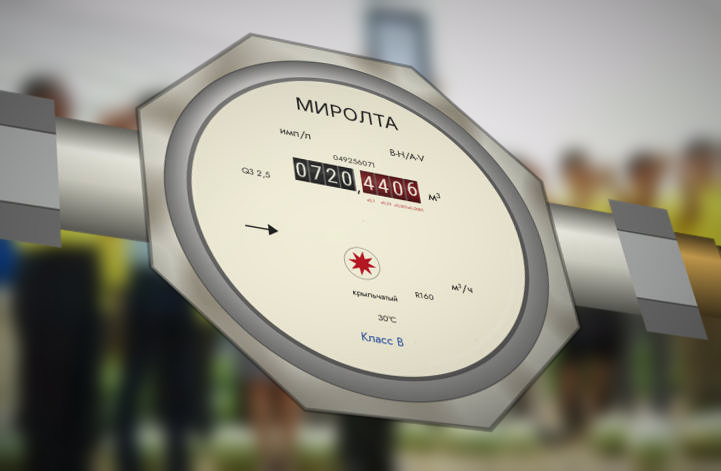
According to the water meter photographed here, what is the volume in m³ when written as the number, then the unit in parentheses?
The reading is 720.4406 (m³)
